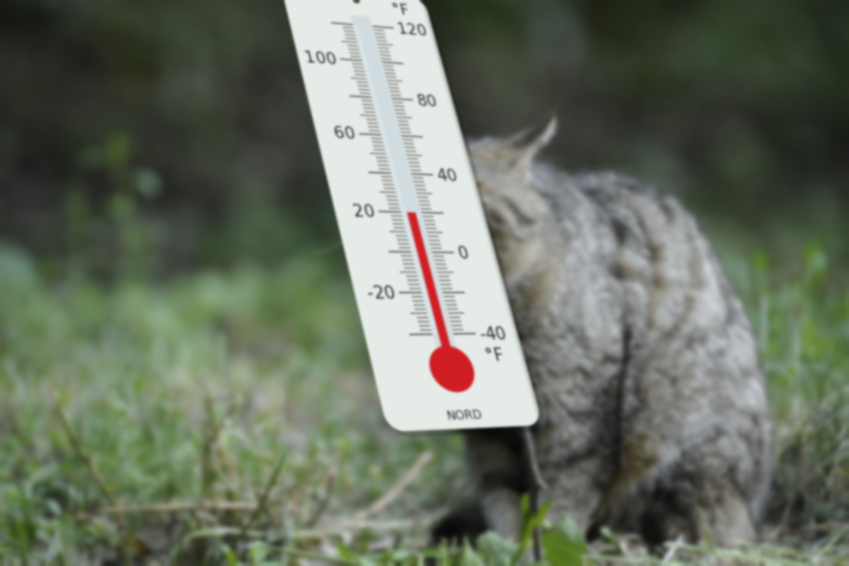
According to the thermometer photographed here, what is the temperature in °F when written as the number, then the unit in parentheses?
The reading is 20 (°F)
